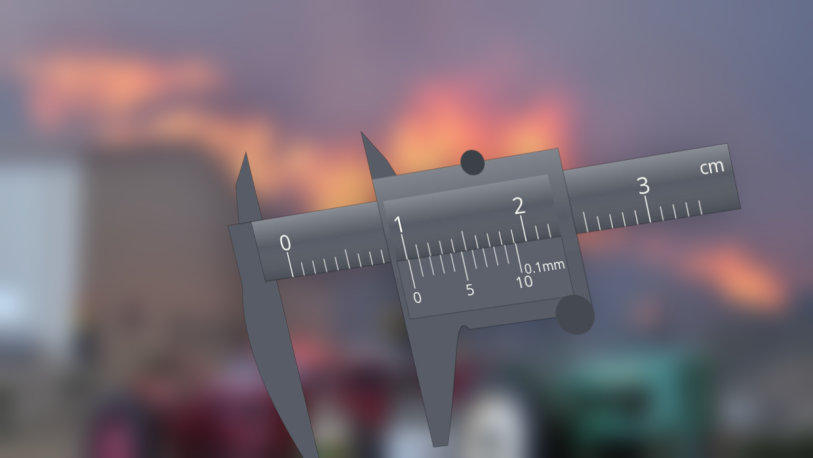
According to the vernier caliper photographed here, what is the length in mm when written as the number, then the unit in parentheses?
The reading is 10.1 (mm)
